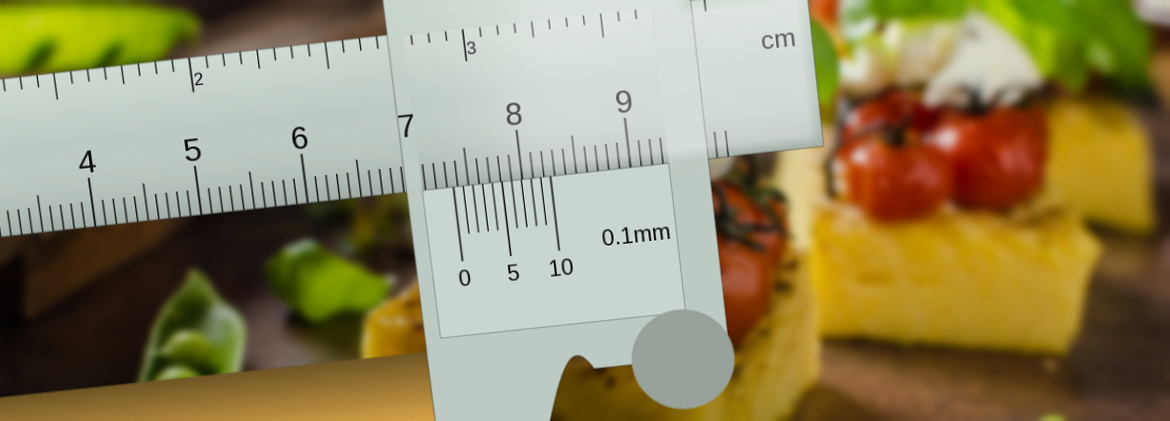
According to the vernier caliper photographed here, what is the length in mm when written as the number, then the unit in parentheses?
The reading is 73.6 (mm)
